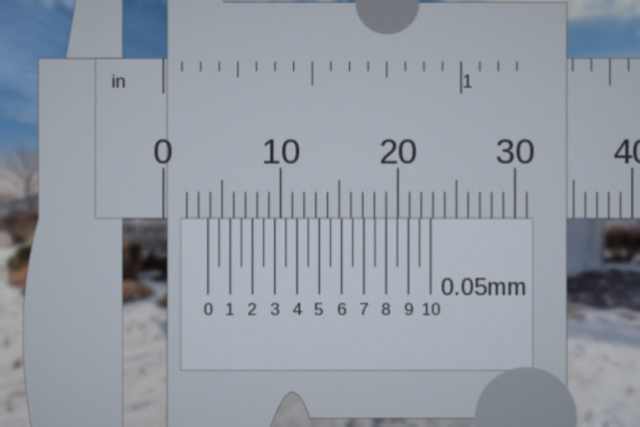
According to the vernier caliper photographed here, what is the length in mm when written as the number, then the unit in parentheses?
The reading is 3.8 (mm)
